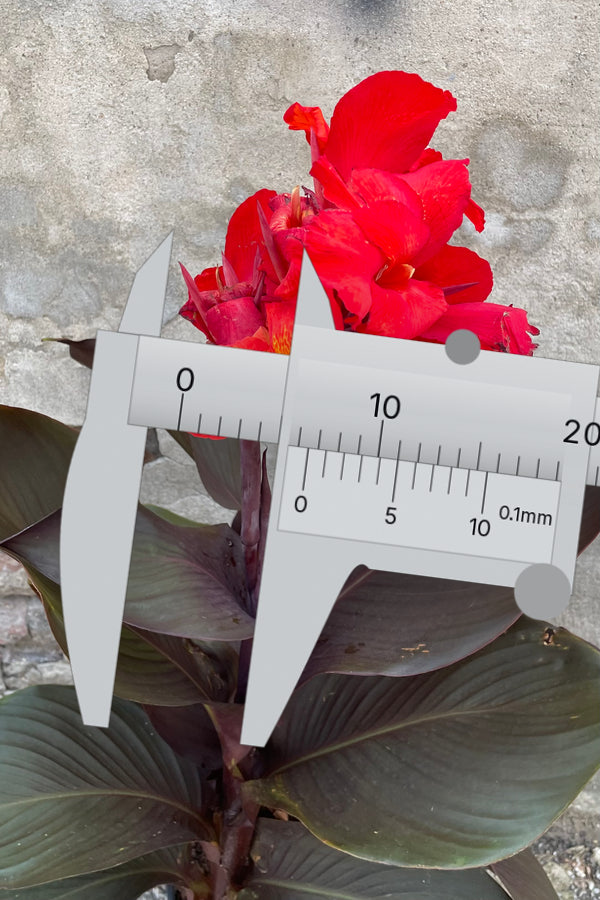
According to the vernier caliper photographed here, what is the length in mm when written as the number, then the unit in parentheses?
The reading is 6.5 (mm)
